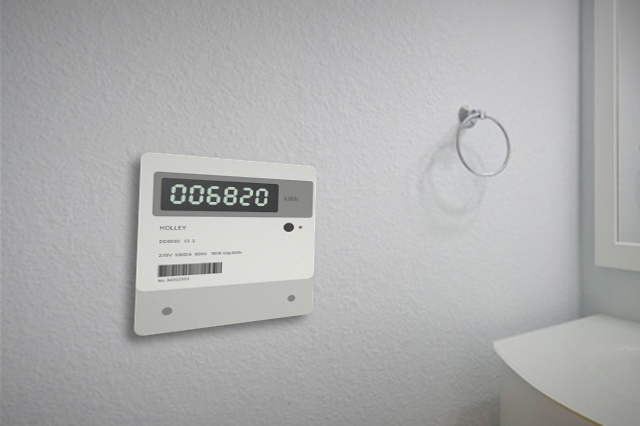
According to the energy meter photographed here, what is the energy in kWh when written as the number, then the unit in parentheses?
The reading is 6820 (kWh)
